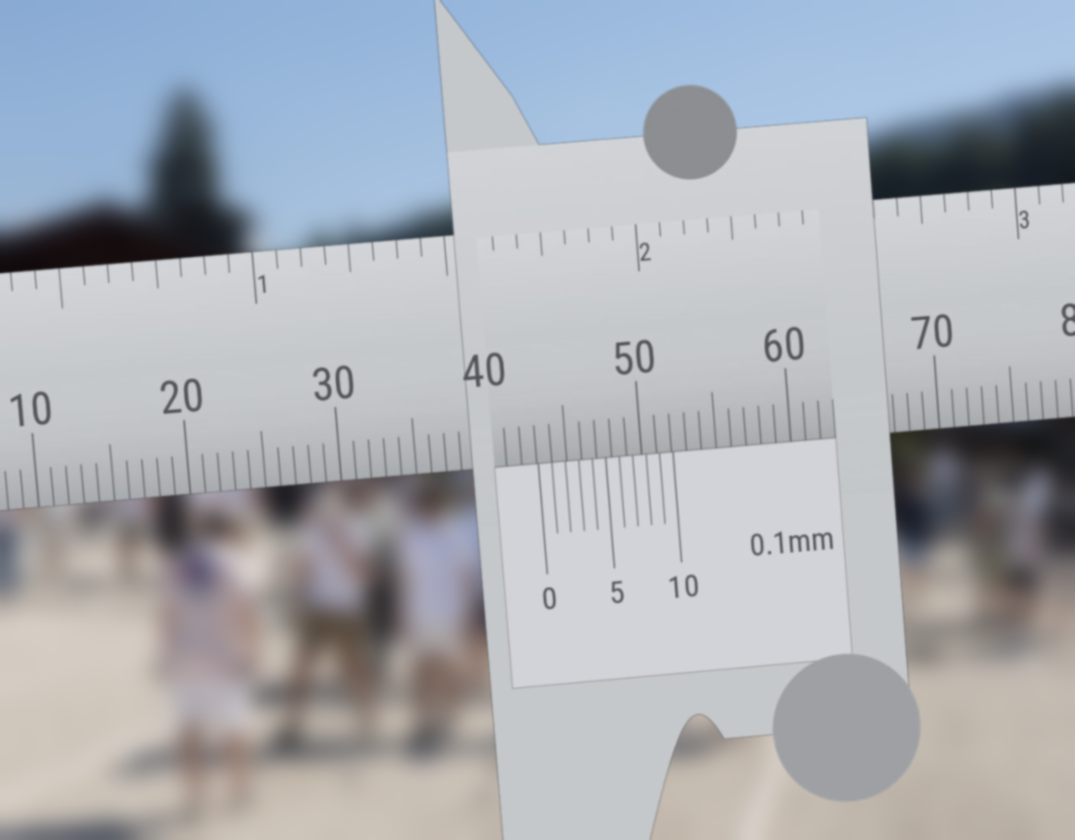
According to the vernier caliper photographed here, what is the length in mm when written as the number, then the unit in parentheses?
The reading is 43.1 (mm)
